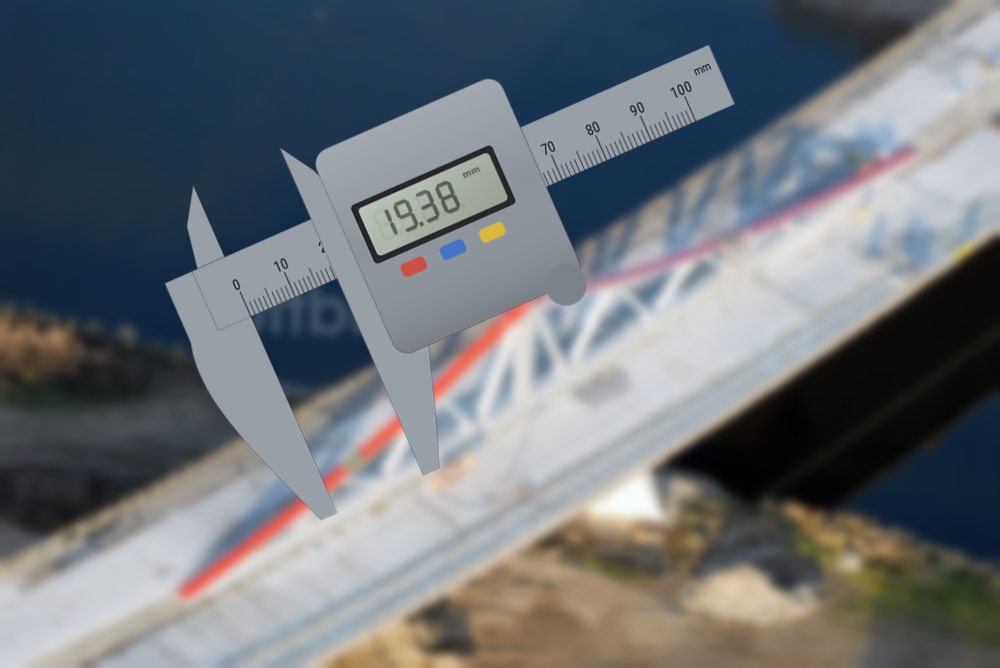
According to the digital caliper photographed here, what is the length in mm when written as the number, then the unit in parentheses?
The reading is 19.38 (mm)
